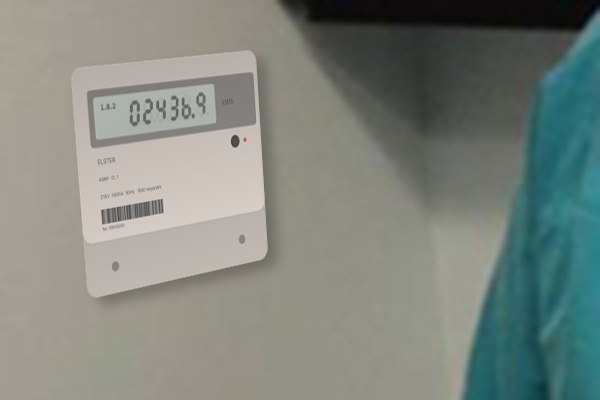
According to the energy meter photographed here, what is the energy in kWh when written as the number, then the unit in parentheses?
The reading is 2436.9 (kWh)
